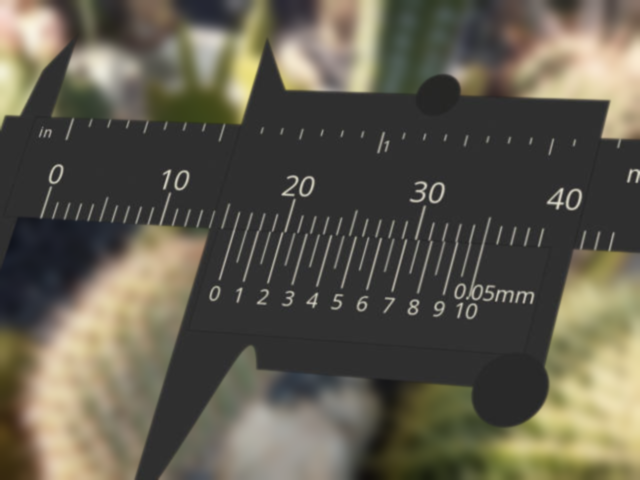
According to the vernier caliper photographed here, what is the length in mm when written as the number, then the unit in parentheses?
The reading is 16.0 (mm)
